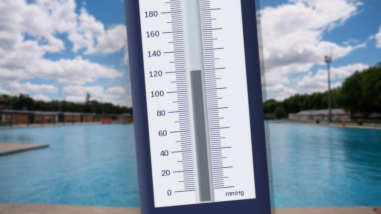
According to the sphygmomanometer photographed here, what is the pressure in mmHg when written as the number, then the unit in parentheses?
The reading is 120 (mmHg)
